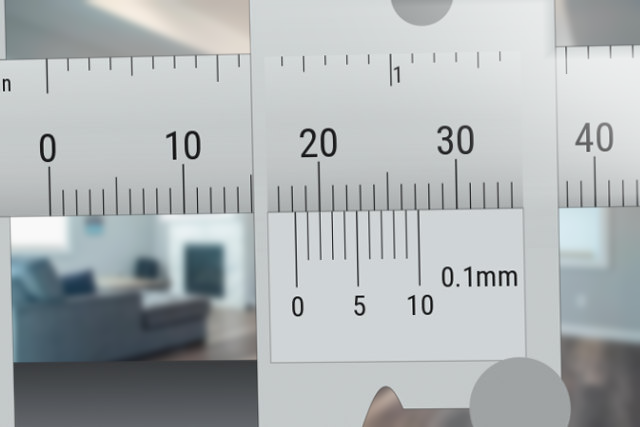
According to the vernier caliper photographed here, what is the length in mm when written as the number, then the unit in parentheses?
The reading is 18.2 (mm)
